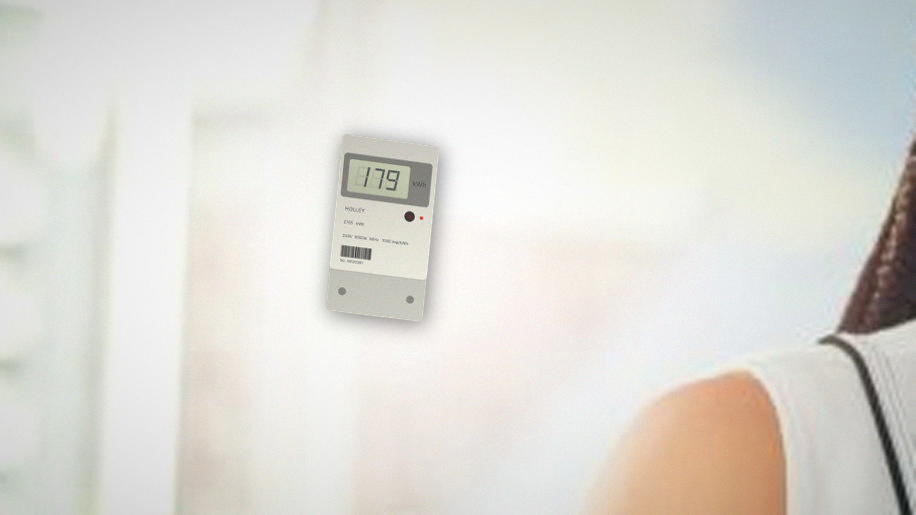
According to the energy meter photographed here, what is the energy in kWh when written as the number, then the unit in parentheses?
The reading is 179 (kWh)
